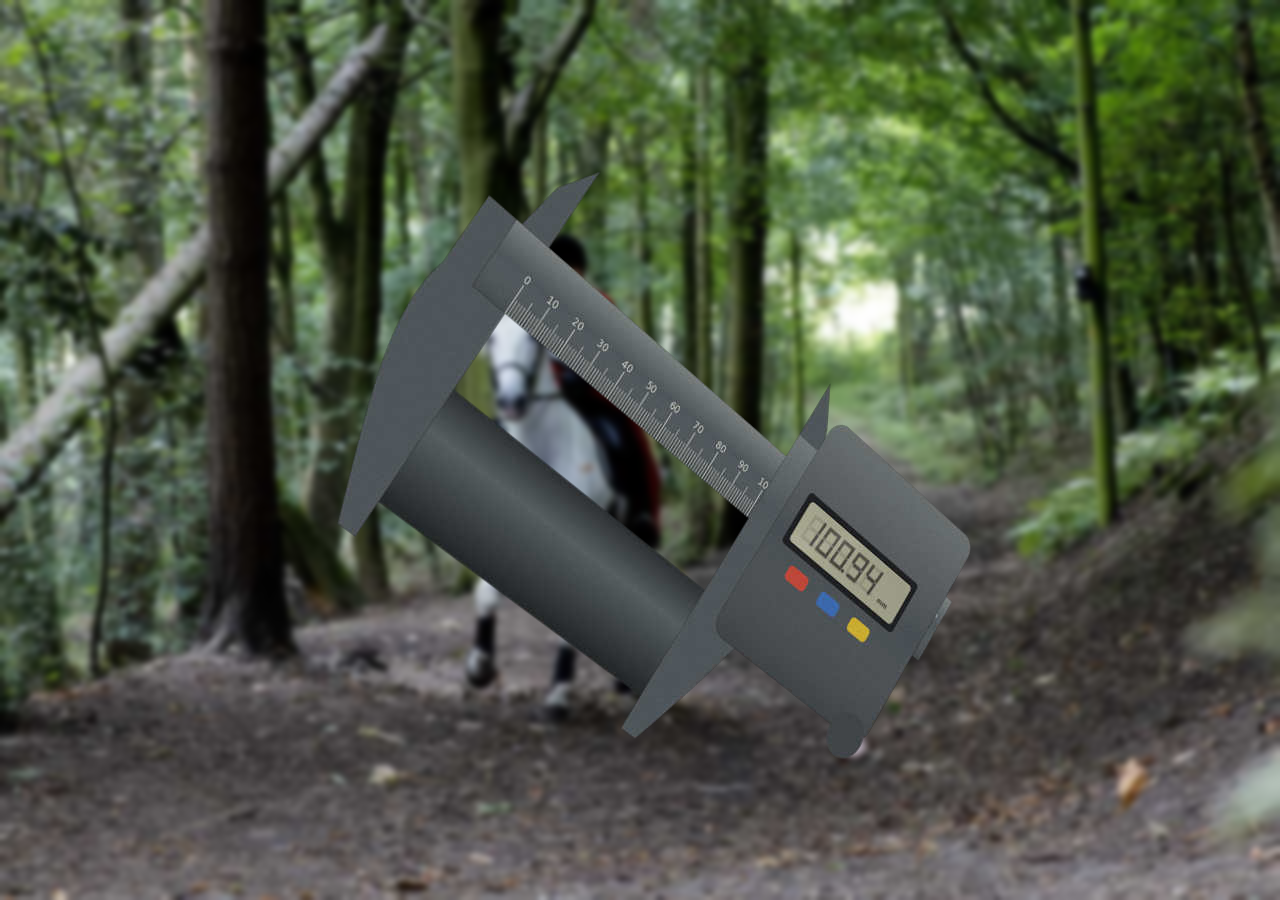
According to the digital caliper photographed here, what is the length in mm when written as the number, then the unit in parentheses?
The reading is 100.94 (mm)
